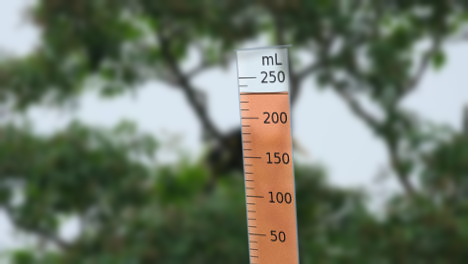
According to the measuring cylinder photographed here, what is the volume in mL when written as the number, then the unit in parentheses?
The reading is 230 (mL)
